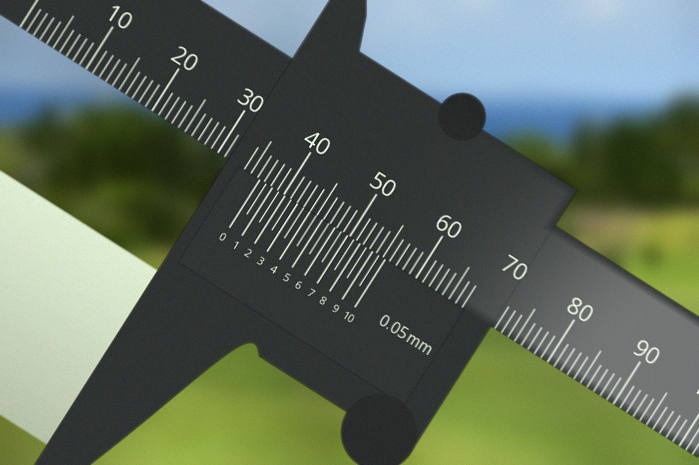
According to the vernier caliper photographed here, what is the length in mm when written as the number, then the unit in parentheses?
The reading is 36.4 (mm)
